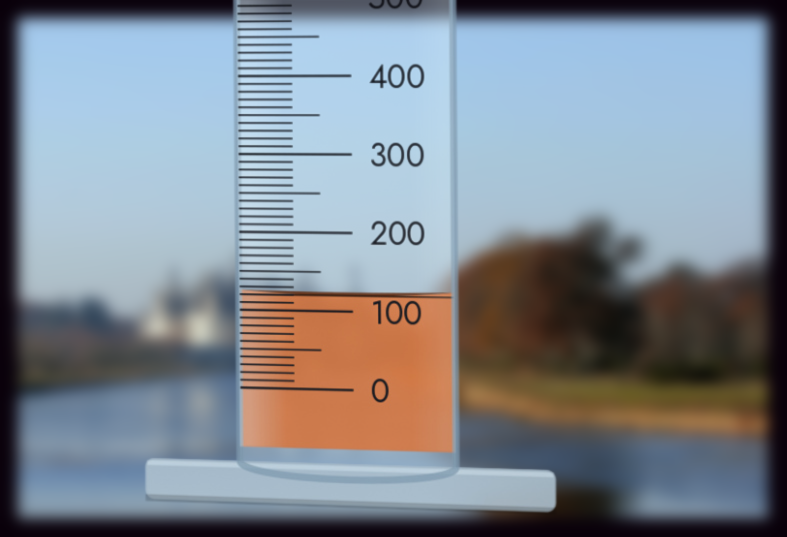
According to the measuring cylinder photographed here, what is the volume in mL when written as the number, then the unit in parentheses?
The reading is 120 (mL)
